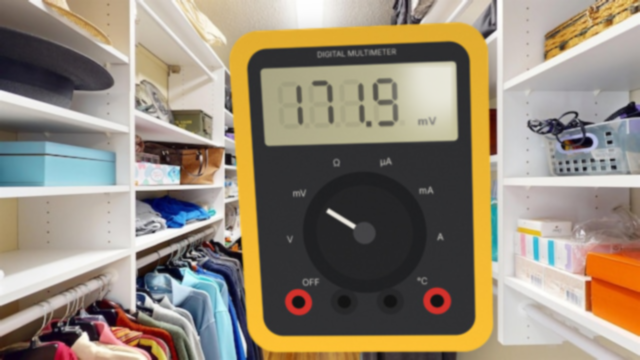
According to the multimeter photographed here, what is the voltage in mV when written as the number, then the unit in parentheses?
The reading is 171.9 (mV)
